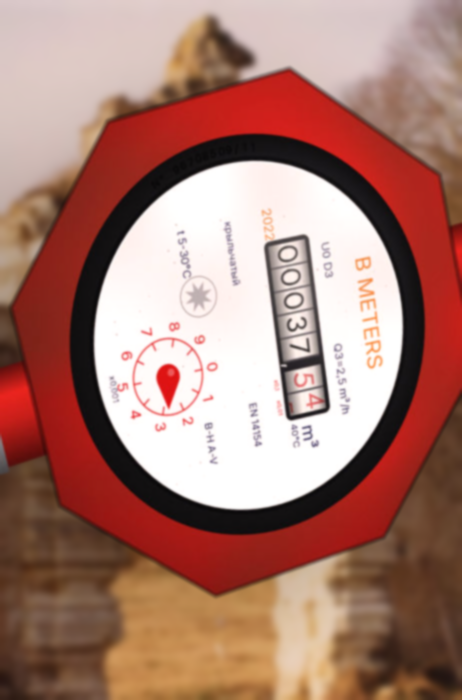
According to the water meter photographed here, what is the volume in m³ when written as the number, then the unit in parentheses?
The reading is 37.542 (m³)
